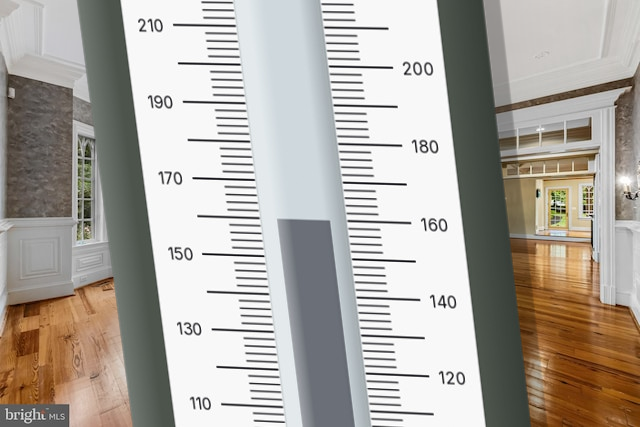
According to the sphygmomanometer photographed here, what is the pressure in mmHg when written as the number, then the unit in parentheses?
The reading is 160 (mmHg)
